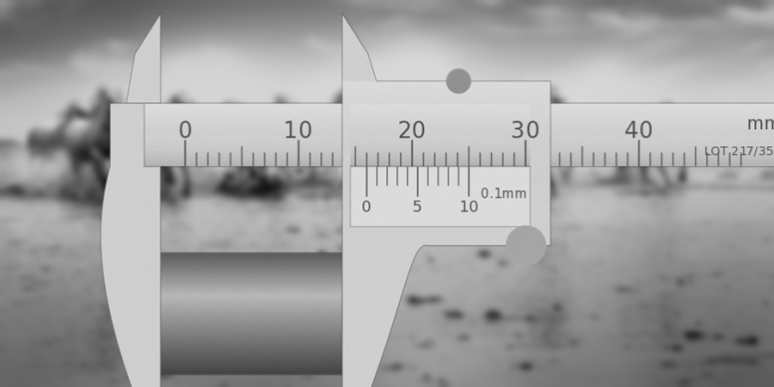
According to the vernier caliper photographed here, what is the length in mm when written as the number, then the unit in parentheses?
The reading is 16.0 (mm)
